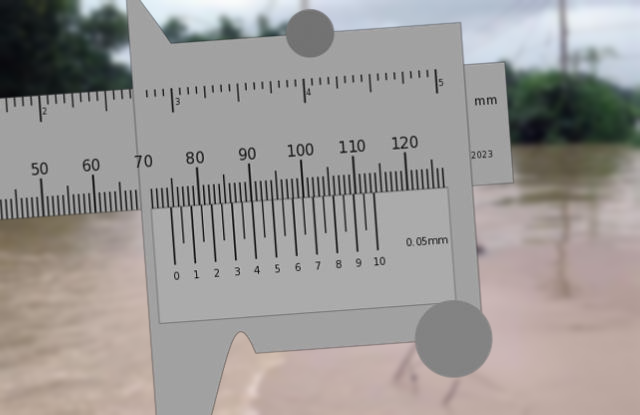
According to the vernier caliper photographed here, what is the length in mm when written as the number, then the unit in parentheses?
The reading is 74.5 (mm)
